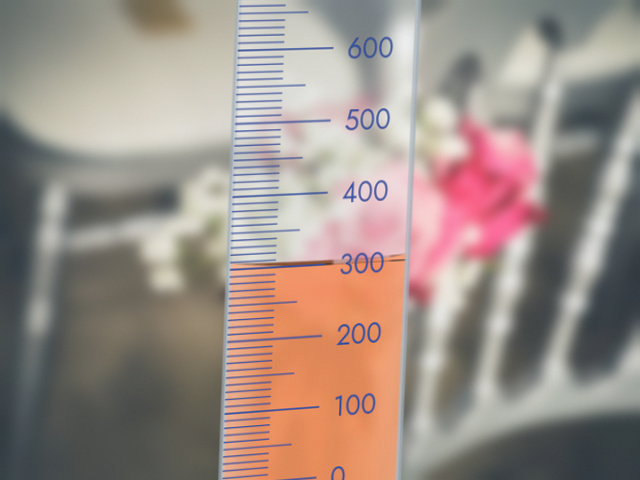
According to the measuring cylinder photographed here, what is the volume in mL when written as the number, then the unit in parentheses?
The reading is 300 (mL)
